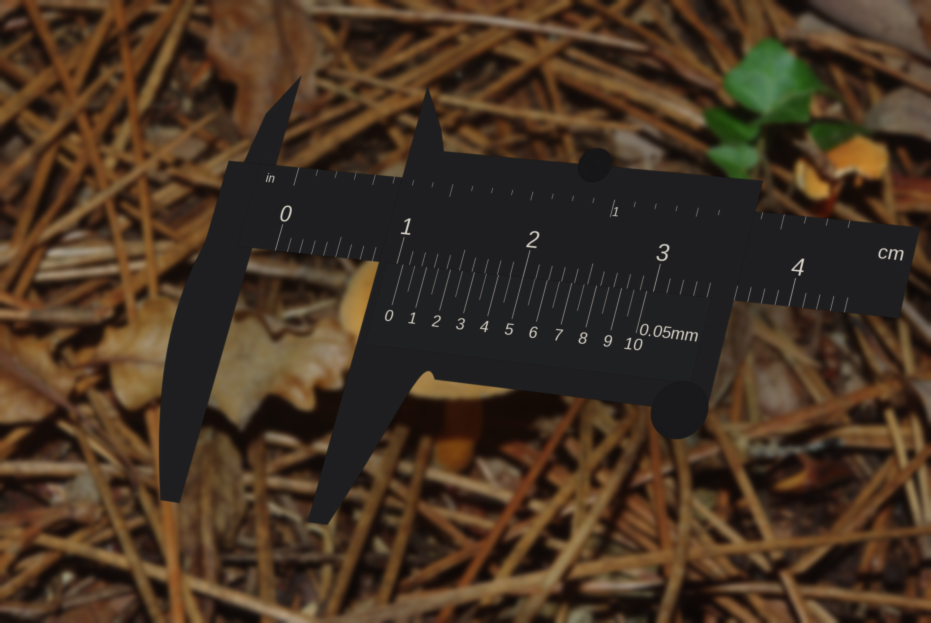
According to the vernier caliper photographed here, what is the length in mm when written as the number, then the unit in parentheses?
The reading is 10.5 (mm)
